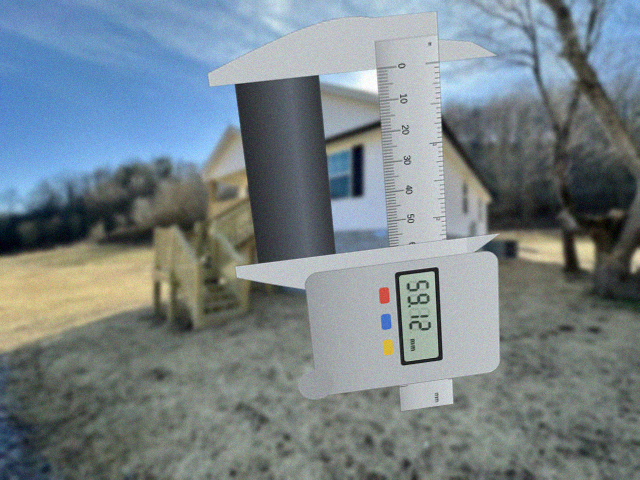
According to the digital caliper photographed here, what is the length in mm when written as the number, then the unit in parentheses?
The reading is 59.12 (mm)
